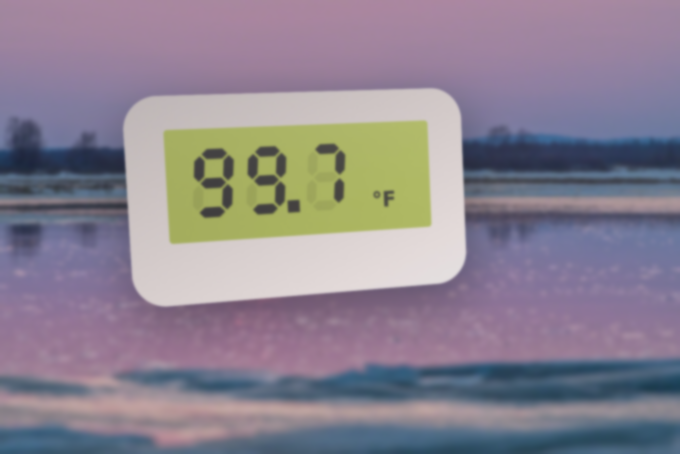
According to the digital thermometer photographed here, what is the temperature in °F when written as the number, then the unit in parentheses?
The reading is 99.7 (°F)
